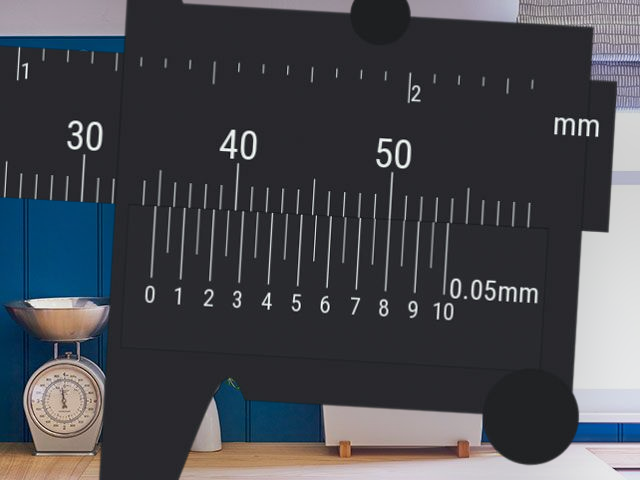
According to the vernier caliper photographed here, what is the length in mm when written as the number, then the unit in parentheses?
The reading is 34.8 (mm)
